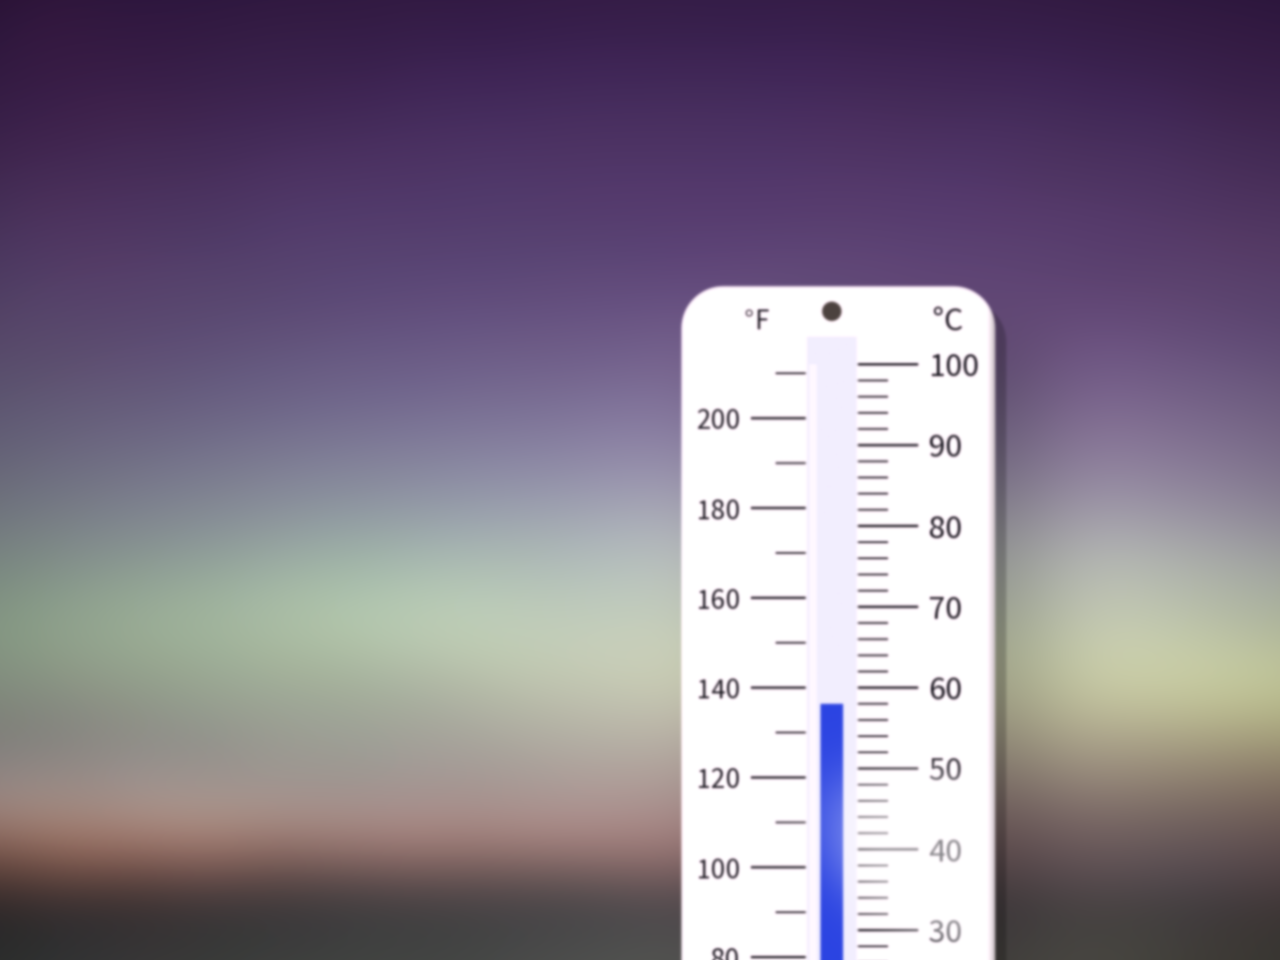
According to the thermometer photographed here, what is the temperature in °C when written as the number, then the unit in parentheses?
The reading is 58 (°C)
